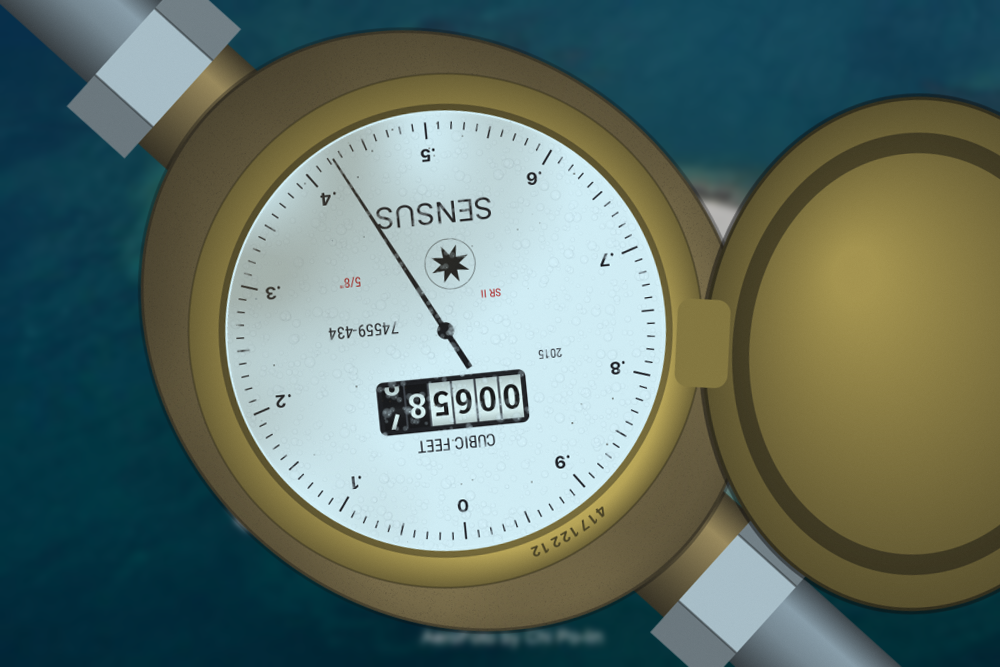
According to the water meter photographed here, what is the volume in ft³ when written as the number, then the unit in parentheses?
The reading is 6587.42 (ft³)
